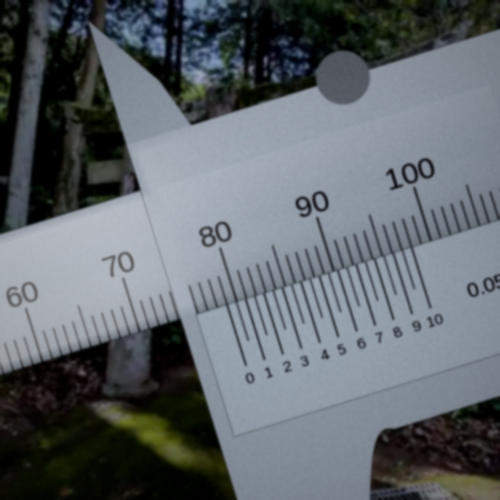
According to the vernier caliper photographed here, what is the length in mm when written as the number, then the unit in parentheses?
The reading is 79.0 (mm)
